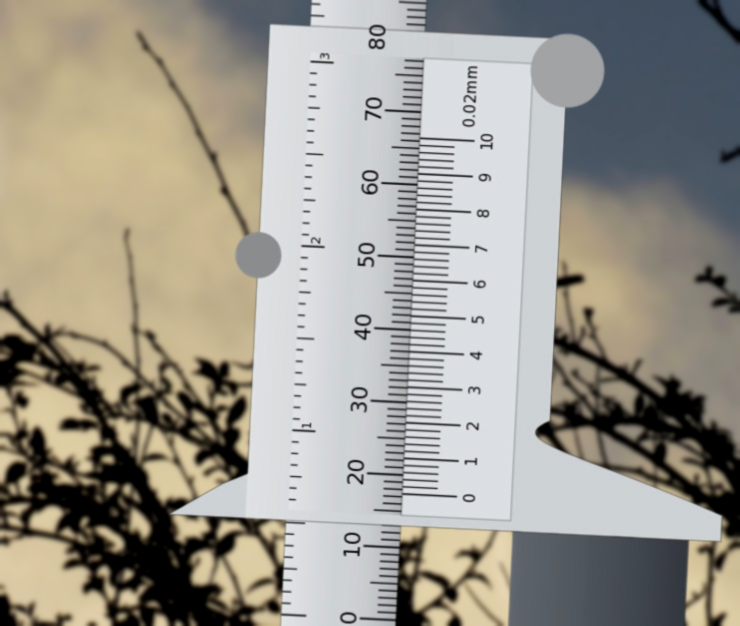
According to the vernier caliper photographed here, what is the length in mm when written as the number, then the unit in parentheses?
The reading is 17.4 (mm)
